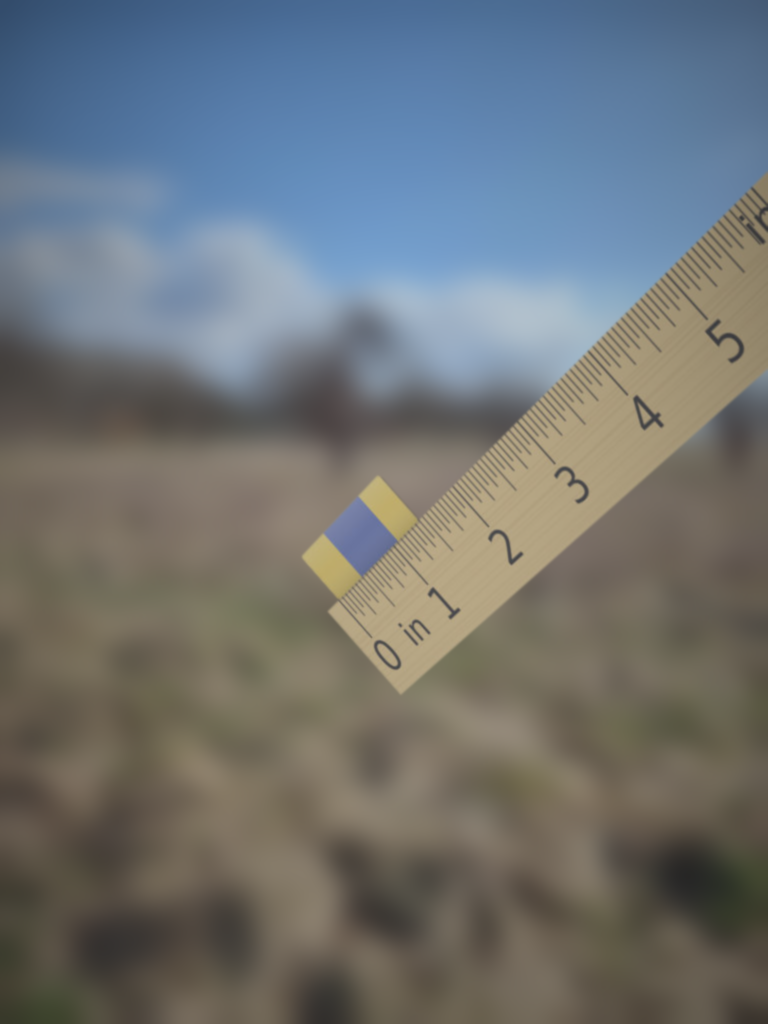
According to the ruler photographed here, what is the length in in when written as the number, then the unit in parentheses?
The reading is 1.4375 (in)
